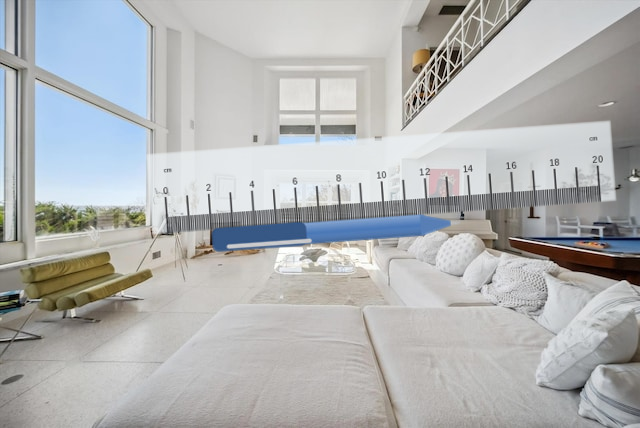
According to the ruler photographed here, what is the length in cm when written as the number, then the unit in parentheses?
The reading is 11.5 (cm)
